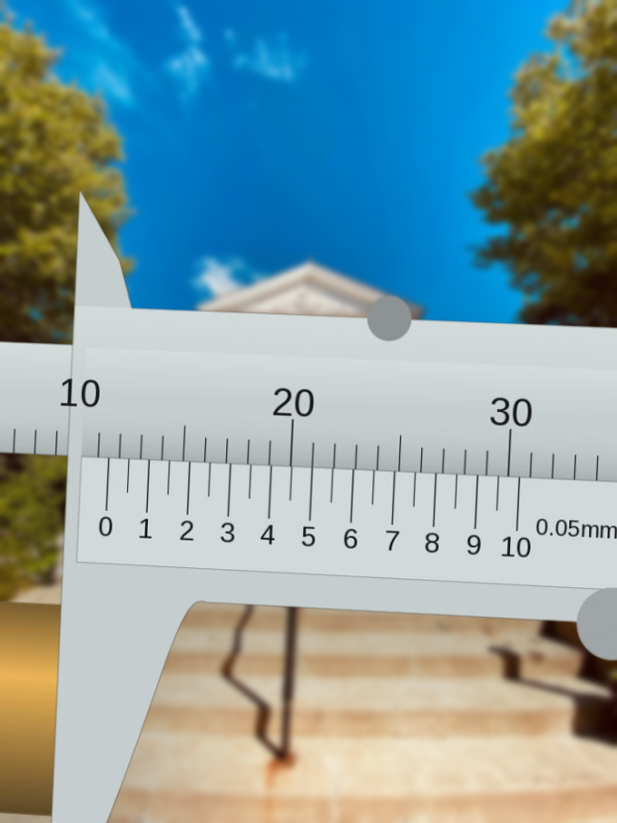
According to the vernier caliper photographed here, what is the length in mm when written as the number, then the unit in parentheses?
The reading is 11.50 (mm)
